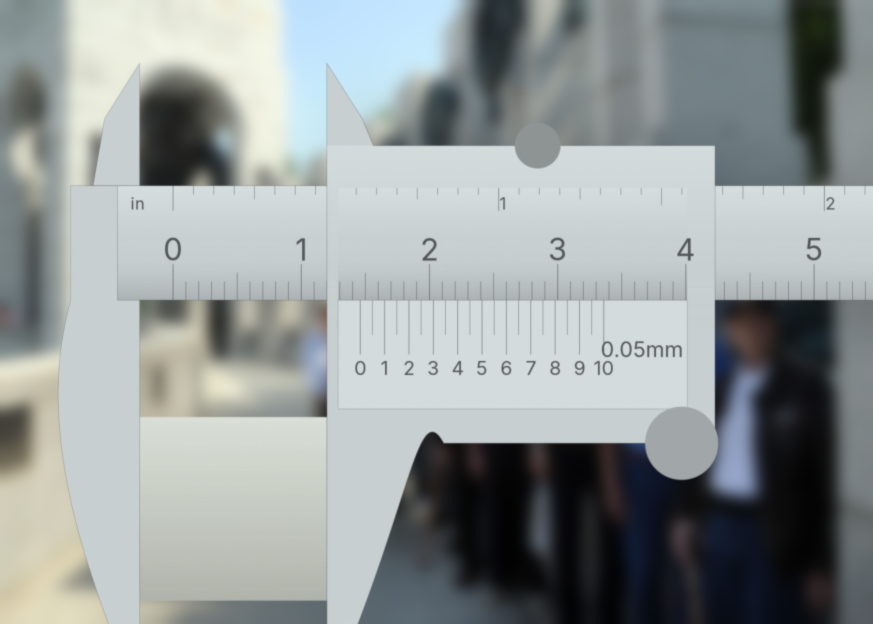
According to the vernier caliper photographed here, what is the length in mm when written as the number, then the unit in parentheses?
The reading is 14.6 (mm)
